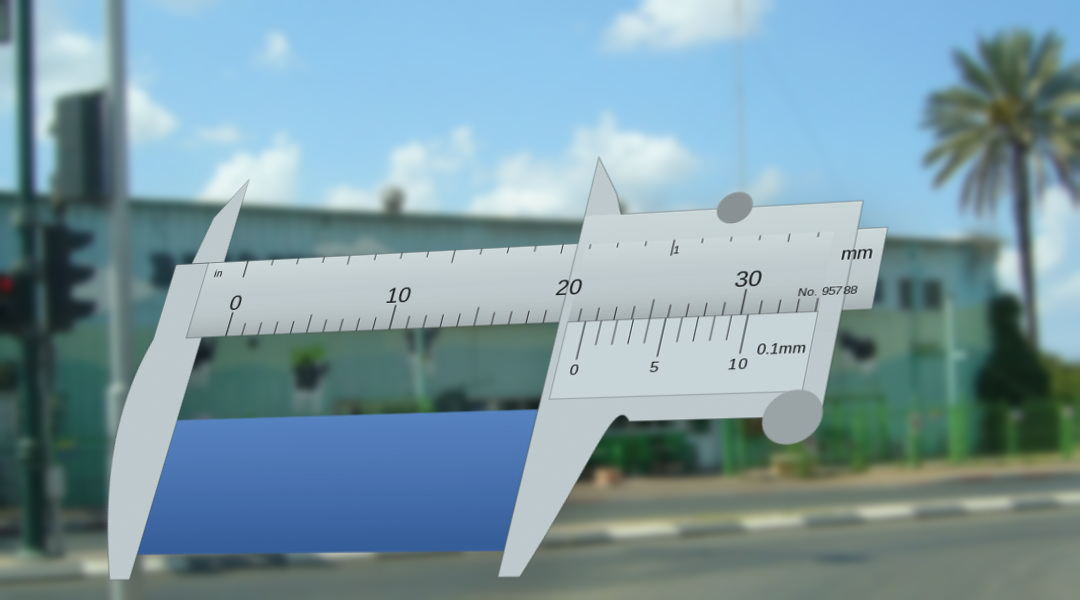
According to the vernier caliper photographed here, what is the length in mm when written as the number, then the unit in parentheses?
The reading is 21.4 (mm)
